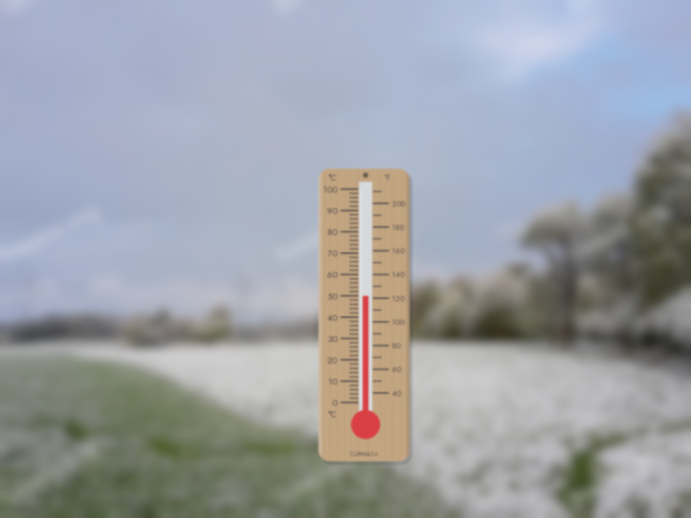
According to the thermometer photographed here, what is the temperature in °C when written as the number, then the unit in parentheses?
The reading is 50 (°C)
